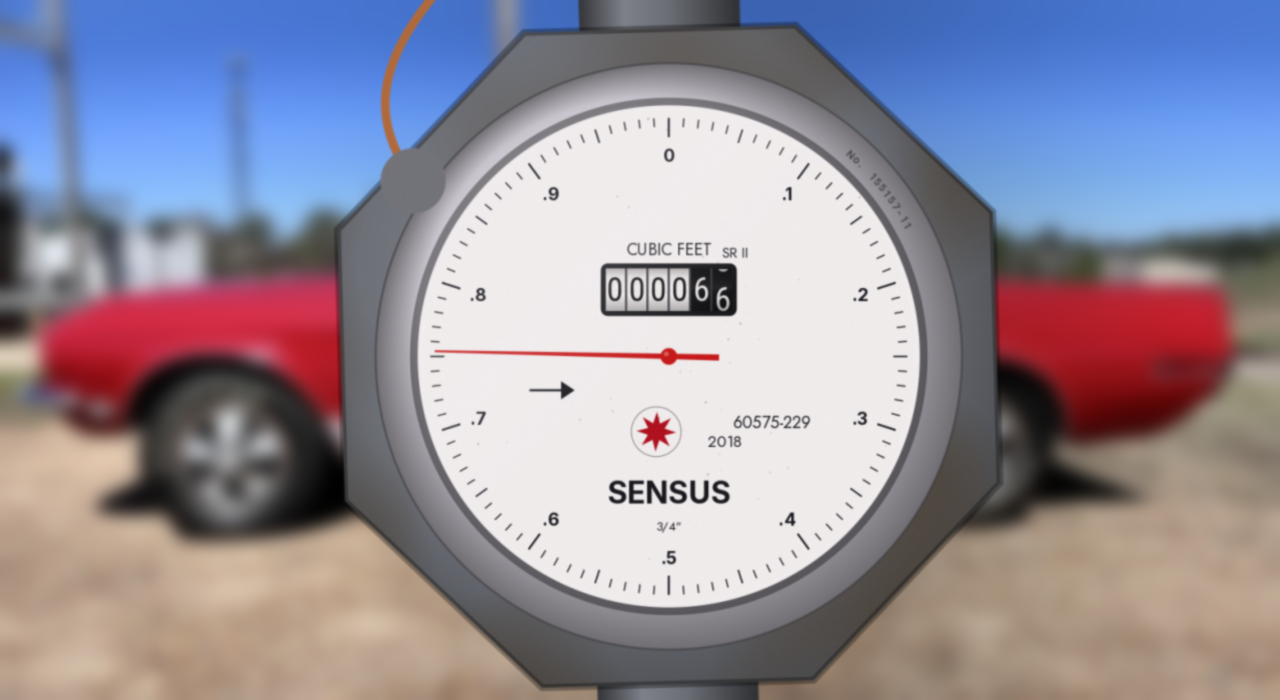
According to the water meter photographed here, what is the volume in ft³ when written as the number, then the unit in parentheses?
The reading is 65.75 (ft³)
